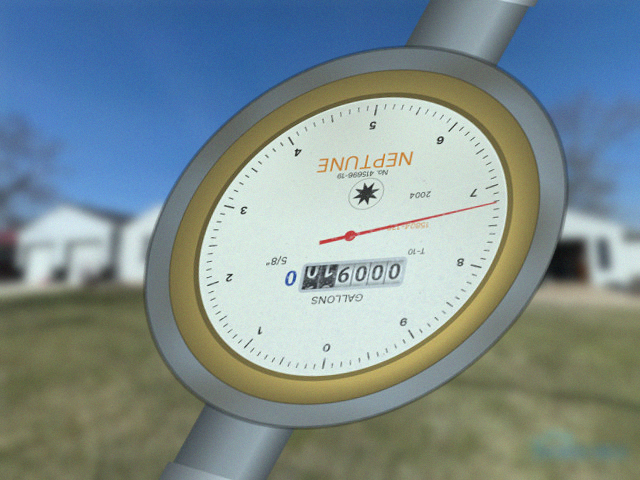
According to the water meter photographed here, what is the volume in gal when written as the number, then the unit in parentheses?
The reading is 9097.2 (gal)
